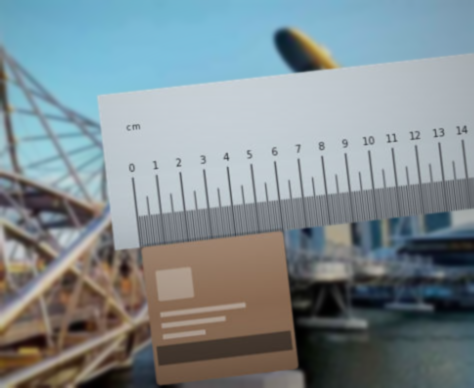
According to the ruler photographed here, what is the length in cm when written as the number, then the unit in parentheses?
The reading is 6 (cm)
